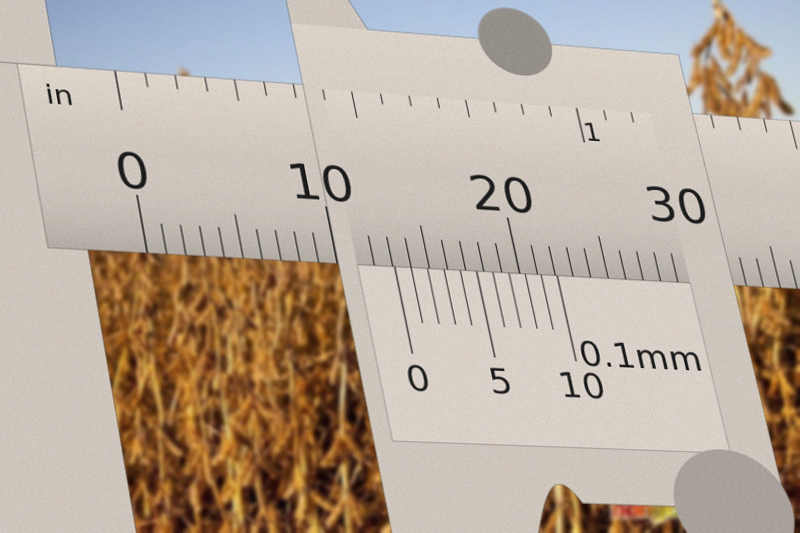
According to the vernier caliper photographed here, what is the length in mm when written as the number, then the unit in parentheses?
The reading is 13.1 (mm)
